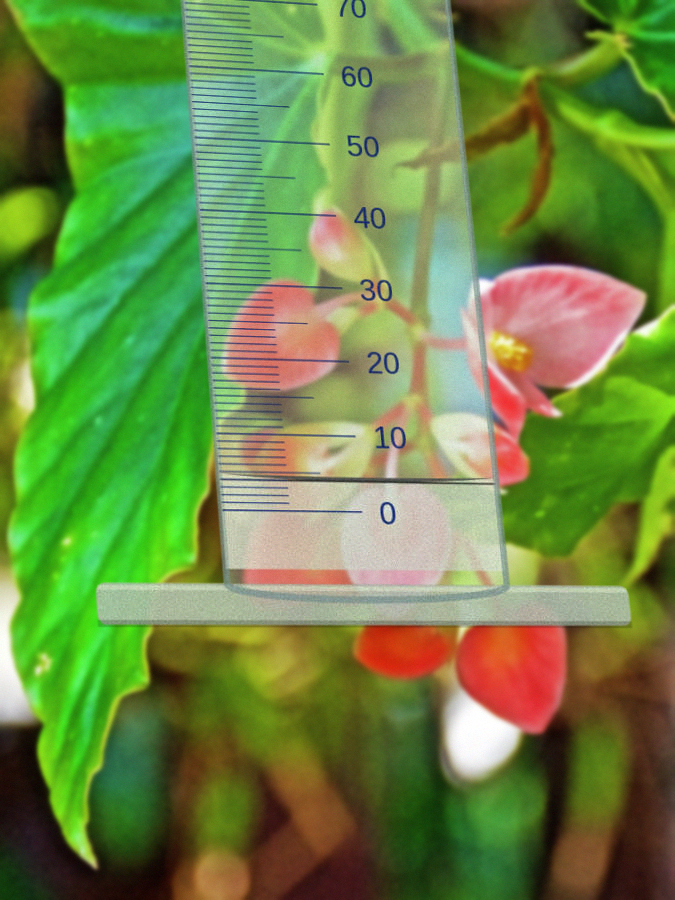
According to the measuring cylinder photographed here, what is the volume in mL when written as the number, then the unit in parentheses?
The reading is 4 (mL)
